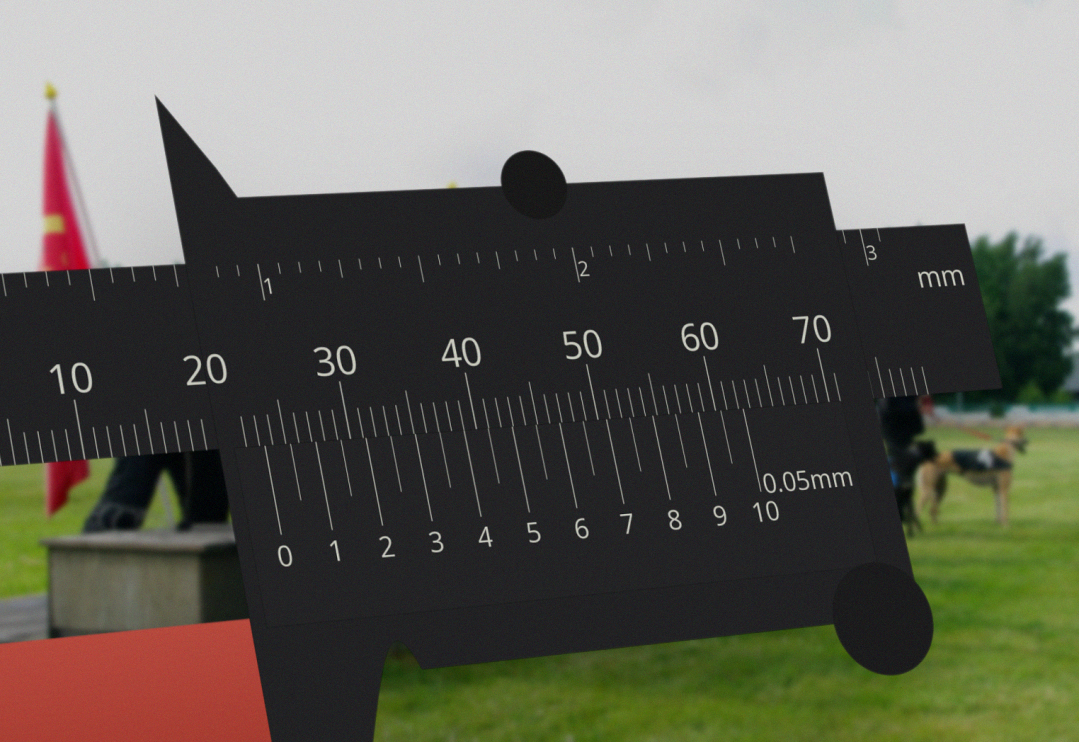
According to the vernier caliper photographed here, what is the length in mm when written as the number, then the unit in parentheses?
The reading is 23.4 (mm)
